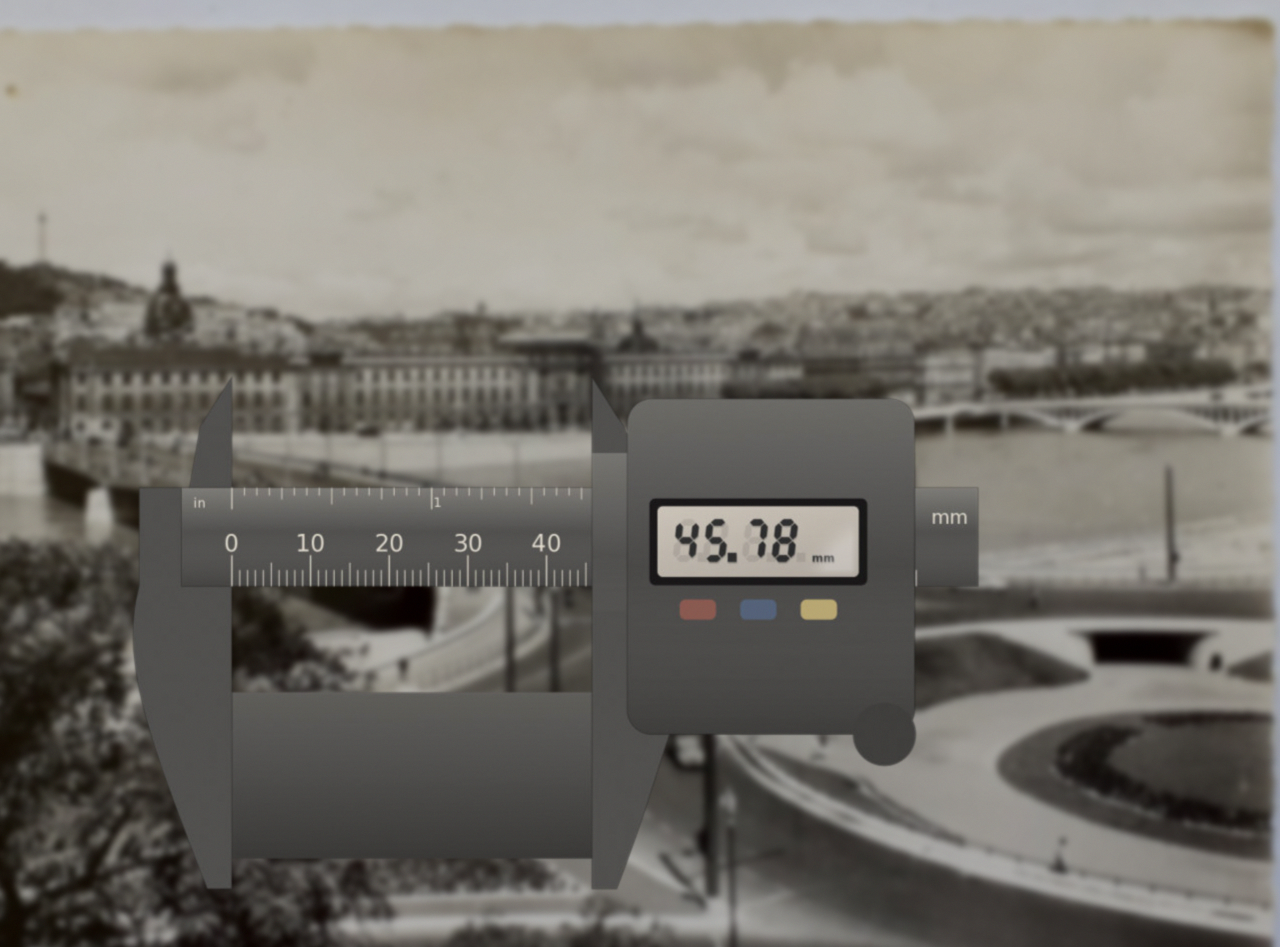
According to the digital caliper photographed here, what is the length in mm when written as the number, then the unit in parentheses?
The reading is 45.78 (mm)
